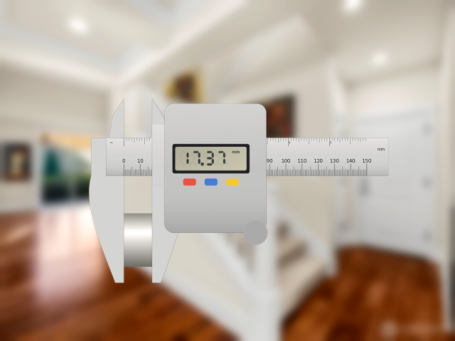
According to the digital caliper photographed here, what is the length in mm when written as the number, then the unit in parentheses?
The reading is 17.37 (mm)
